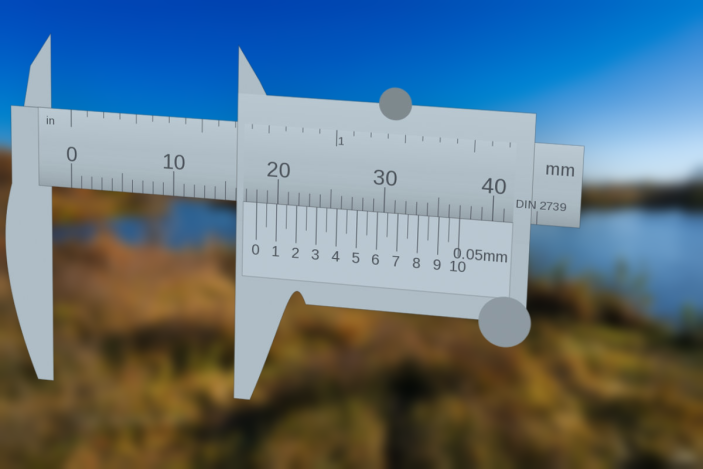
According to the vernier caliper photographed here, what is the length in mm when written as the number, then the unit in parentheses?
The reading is 18.0 (mm)
